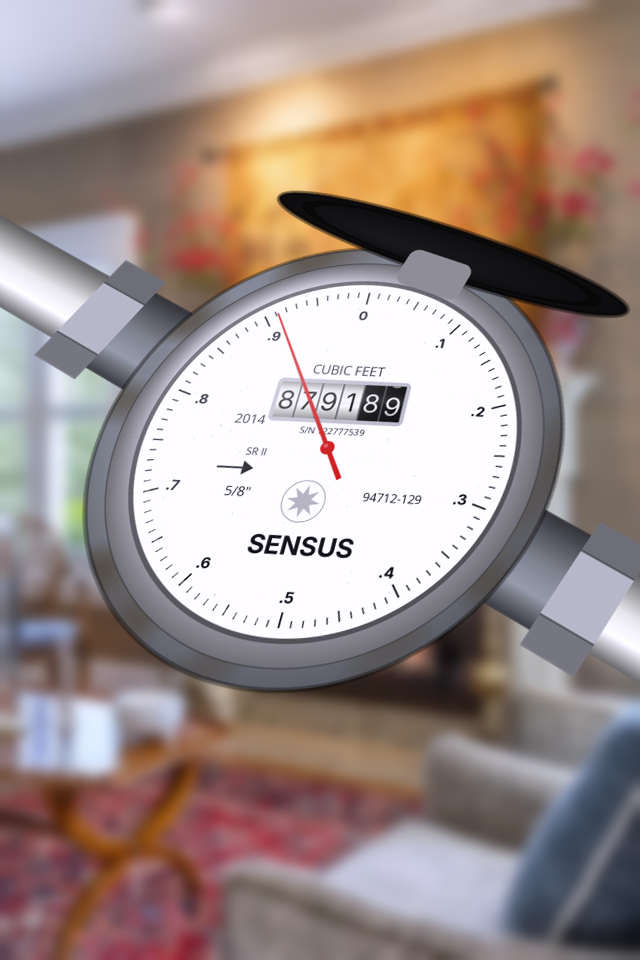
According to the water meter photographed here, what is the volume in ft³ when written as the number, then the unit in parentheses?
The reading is 879188.91 (ft³)
